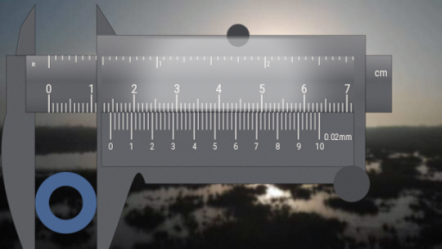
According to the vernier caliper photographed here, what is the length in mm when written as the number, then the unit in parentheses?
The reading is 14.5 (mm)
